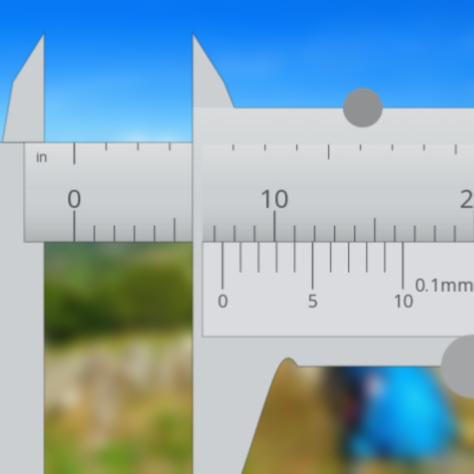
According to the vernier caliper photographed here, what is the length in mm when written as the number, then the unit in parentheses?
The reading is 7.4 (mm)
